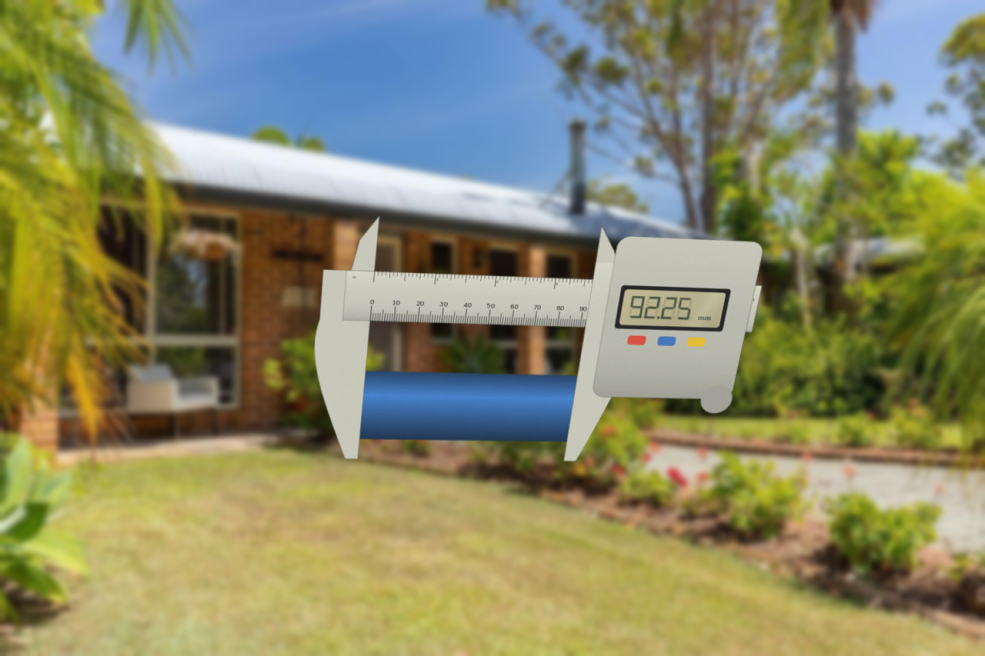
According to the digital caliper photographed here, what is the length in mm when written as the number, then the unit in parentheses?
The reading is 92.25 (mm)
